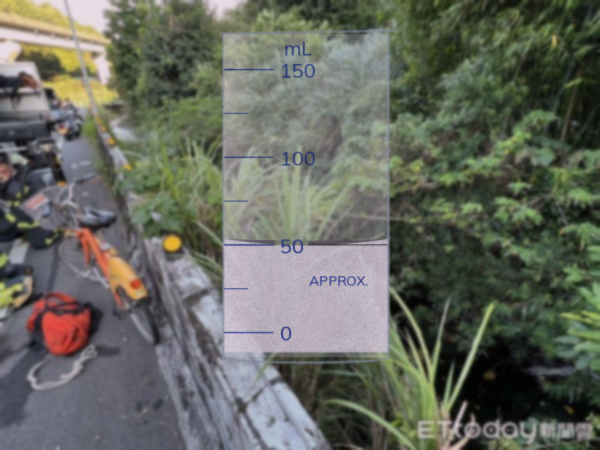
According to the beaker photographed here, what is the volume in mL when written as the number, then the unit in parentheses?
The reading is 50 (mL)
